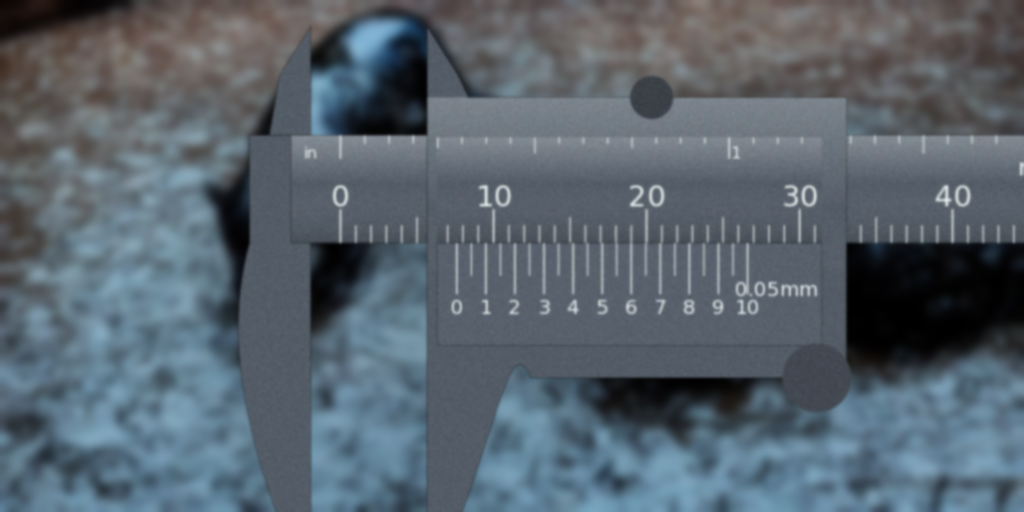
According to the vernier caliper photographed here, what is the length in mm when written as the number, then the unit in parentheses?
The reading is 7.6 (mm)
